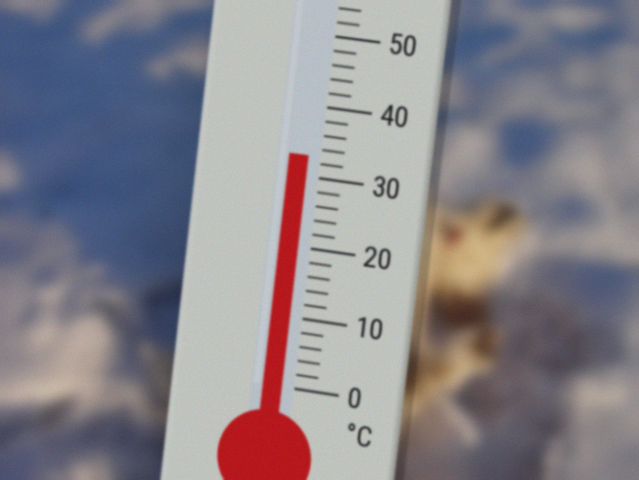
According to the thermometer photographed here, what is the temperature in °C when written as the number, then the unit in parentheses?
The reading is 33 (°C)
